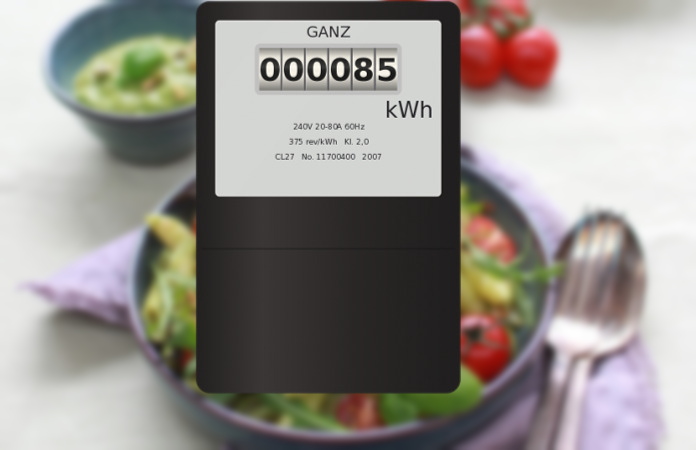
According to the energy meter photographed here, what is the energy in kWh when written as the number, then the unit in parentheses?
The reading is 85 (kWh)
